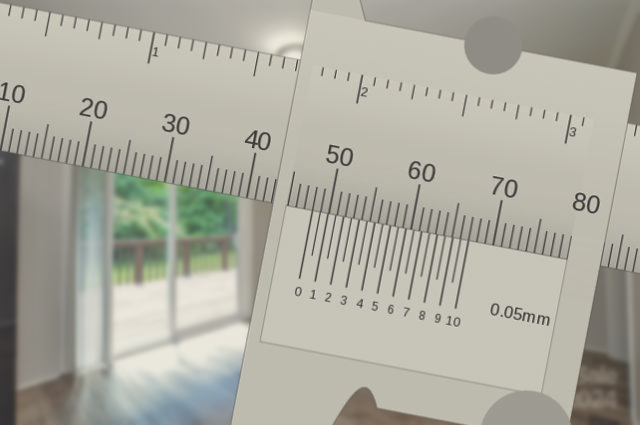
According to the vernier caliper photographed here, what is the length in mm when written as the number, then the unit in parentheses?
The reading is 48.0 (mm)
